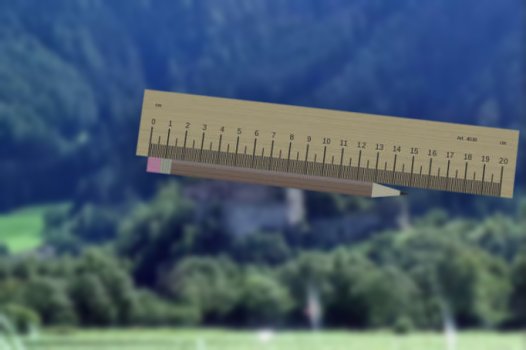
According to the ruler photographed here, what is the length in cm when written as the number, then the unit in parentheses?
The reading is 15 (cm)
